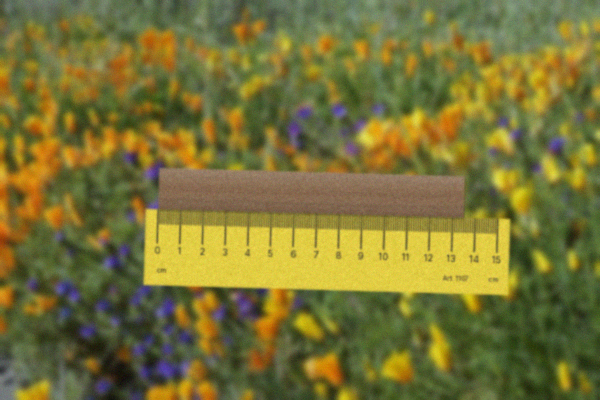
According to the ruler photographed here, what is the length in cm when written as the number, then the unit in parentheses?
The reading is 13.5 (cm)
